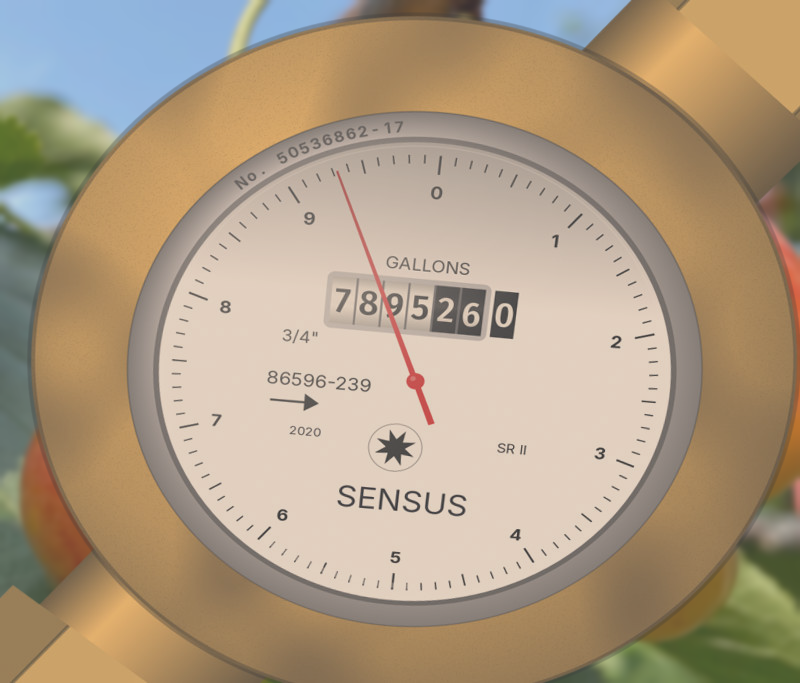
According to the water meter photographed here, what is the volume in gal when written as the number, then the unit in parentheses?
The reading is 7895259.3 (gal)
